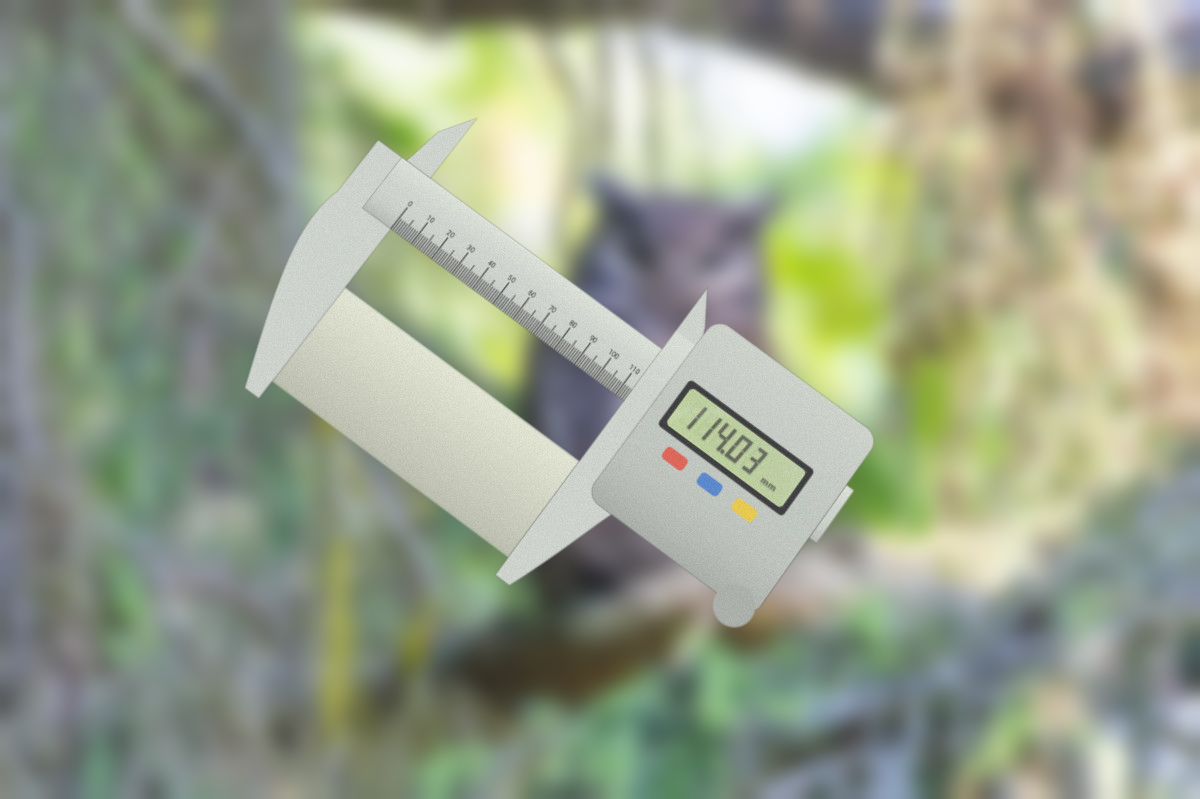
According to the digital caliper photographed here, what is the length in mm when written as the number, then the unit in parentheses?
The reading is 114.03 (mm)
